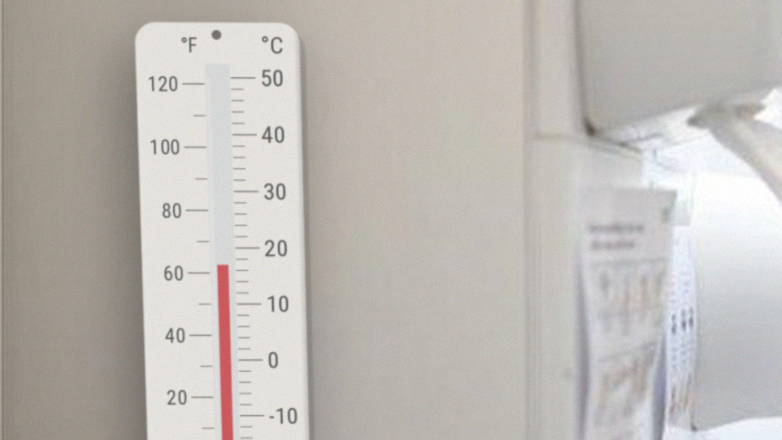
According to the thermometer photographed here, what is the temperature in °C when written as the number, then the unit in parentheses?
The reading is 17 (°C)
